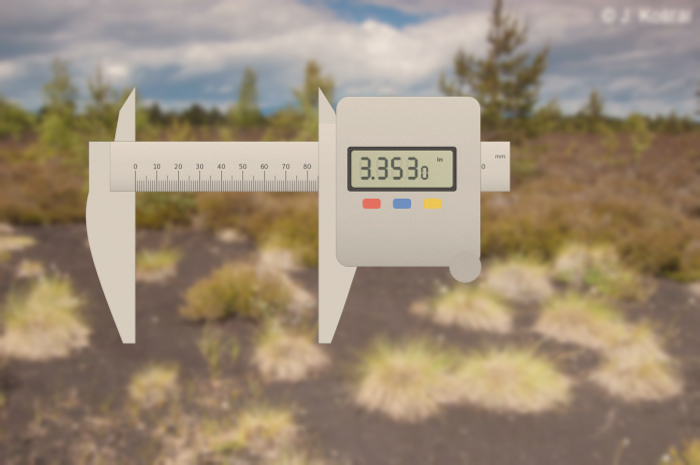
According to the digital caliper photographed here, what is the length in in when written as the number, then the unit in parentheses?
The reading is 3.3530 (in)
